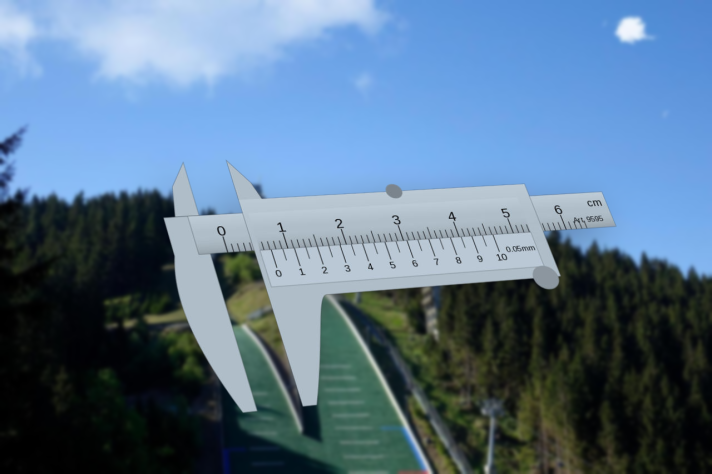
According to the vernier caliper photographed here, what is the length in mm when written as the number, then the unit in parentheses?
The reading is 7.2 (mm)
